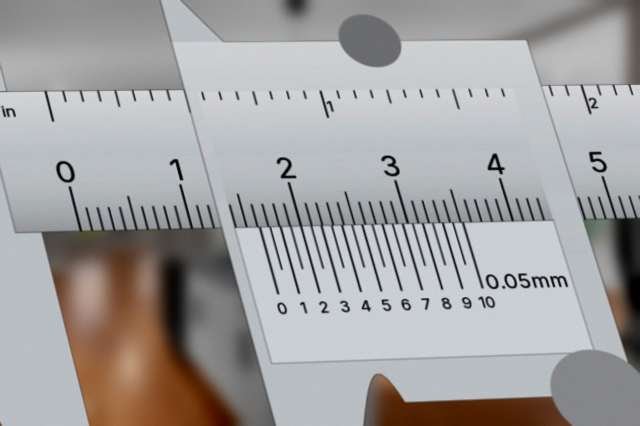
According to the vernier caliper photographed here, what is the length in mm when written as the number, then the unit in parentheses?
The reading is 16.2 (mm)
